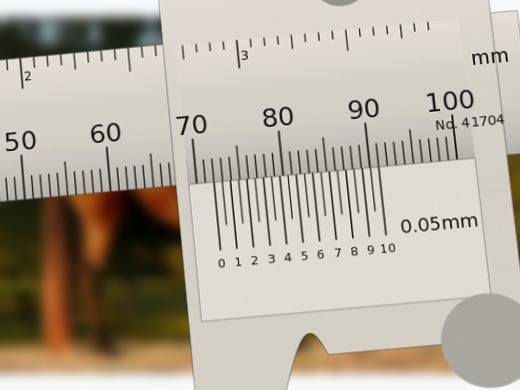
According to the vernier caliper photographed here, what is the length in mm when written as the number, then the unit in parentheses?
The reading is 72.0 (mm)
